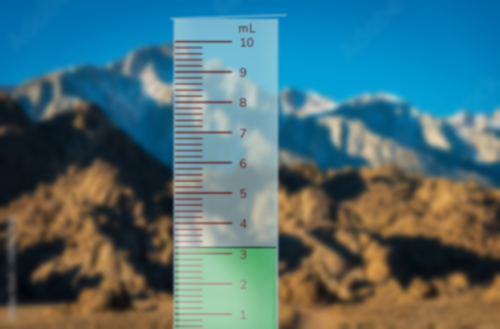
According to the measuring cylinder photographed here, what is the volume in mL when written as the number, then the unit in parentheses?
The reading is 3.2 (mL)
